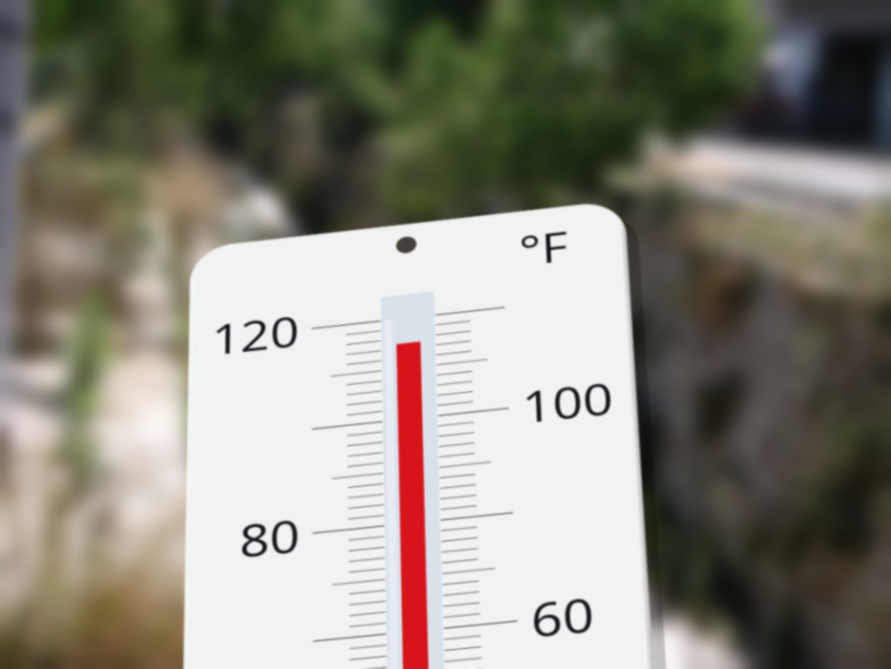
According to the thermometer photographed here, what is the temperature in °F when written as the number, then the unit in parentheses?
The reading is 115 (°F)
